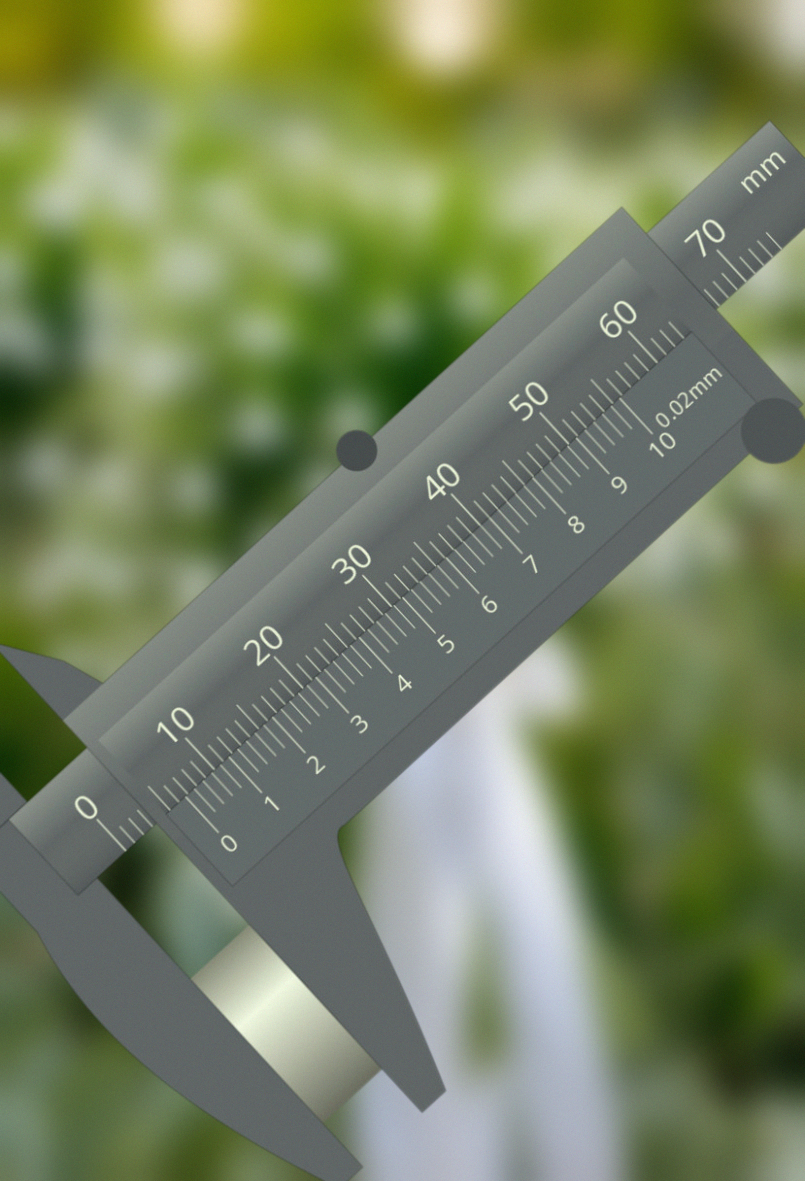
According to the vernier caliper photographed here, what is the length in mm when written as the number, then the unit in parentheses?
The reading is 6.7 (mm)
